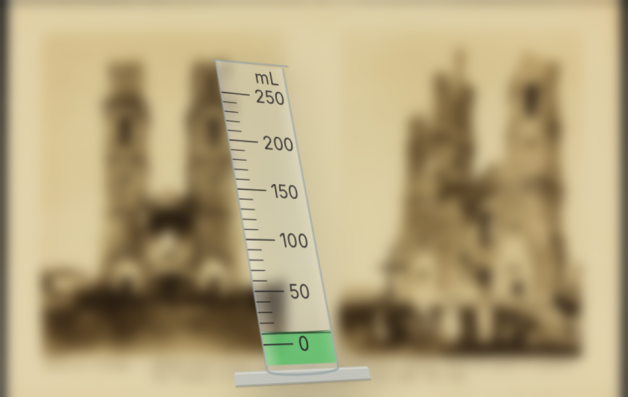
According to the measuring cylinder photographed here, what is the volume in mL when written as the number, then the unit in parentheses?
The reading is 10 (mL)
